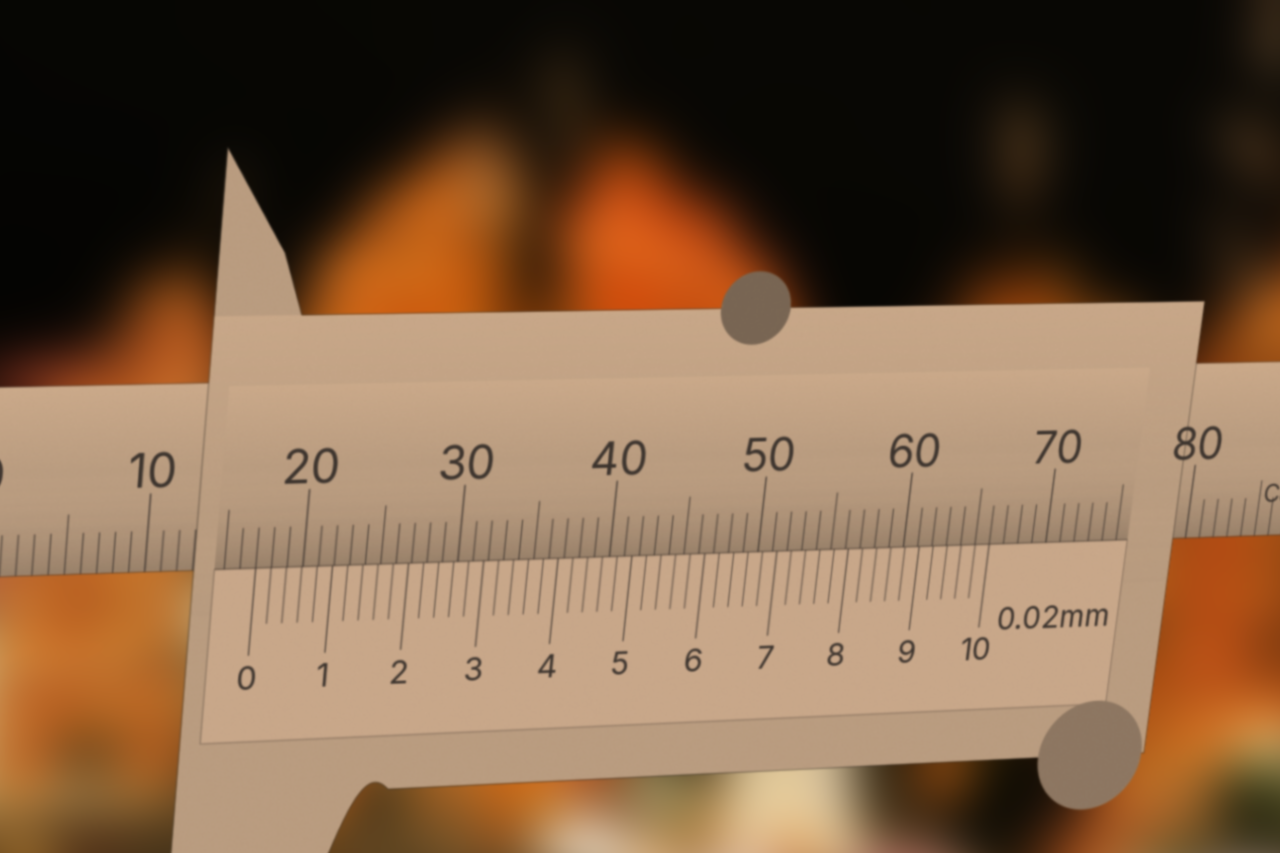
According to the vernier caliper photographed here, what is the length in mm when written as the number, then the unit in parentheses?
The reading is 17.0 (mm)
